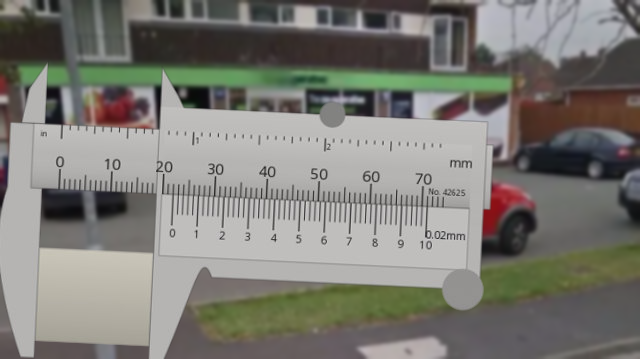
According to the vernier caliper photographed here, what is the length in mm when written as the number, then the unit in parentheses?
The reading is 22.0 (mm)
